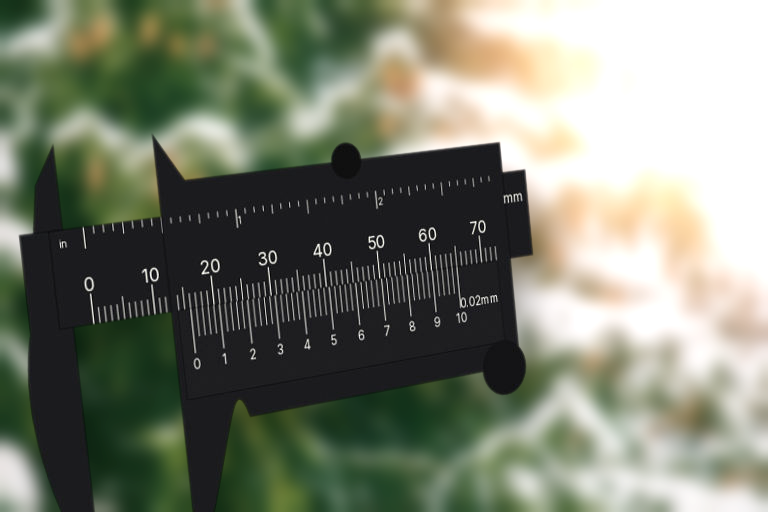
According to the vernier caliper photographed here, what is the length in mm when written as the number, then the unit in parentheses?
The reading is 16.0 (mm)
